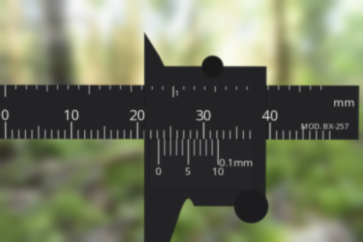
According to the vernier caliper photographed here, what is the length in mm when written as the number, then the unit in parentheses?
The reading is 23.2 (mm)
